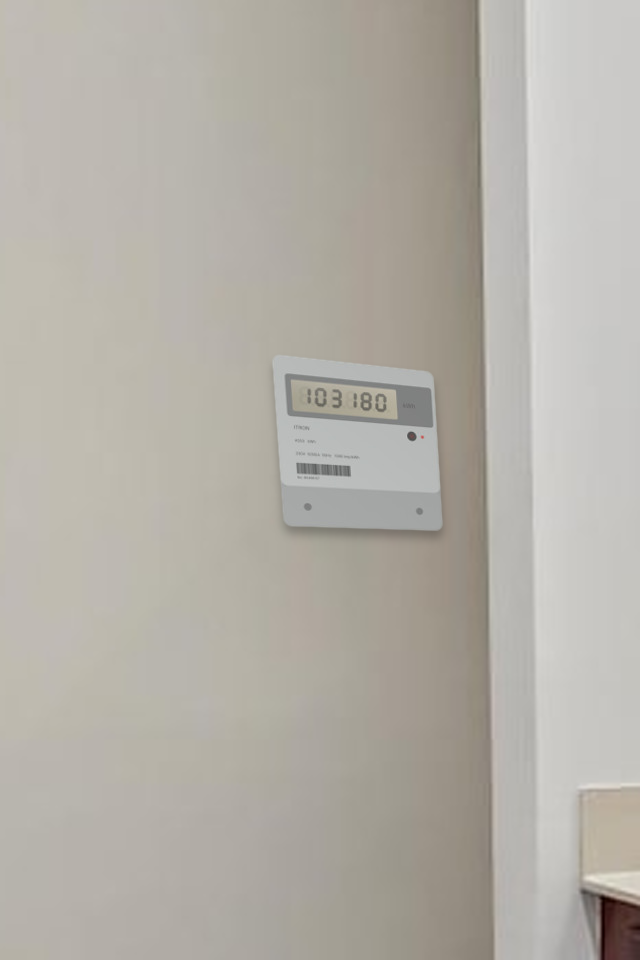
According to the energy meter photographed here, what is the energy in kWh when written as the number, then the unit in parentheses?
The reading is 103180 (kWh)
